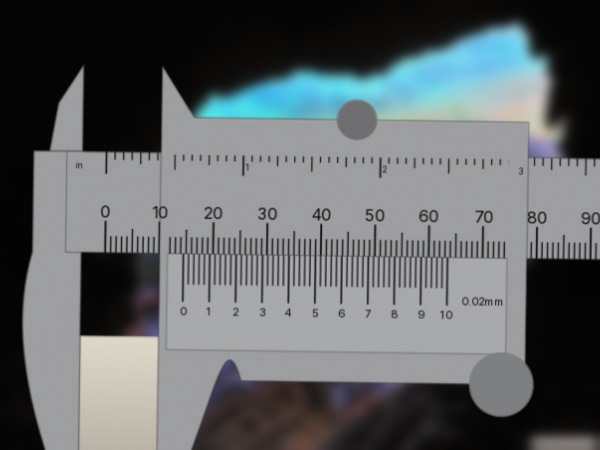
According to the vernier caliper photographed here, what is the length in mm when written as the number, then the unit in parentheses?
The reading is 14.5 (mm)
